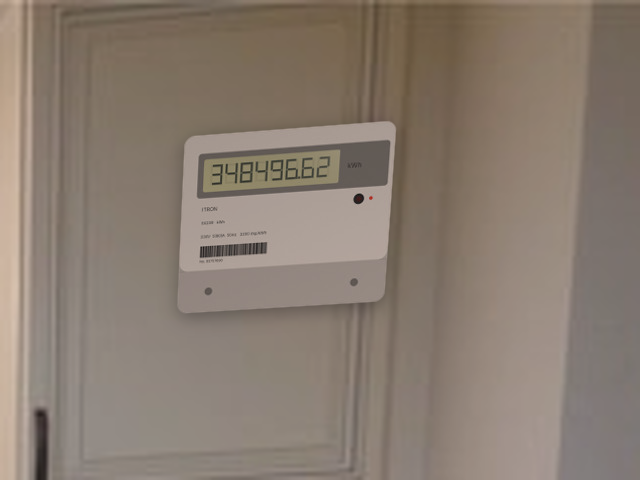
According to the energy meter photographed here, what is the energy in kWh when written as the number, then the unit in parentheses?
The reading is 348496.62 (kWh)
